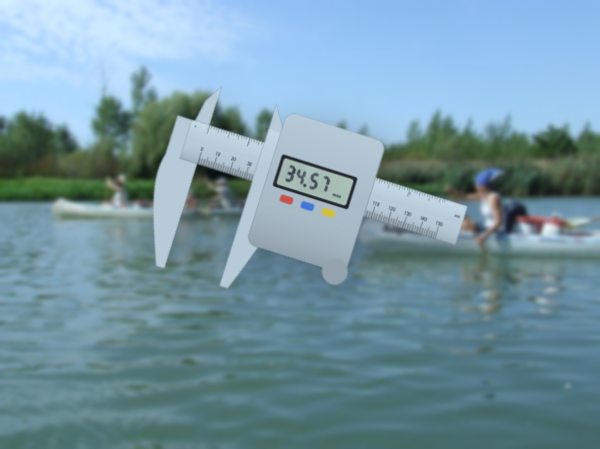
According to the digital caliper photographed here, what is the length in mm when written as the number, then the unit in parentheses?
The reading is 34.57 (mm)
